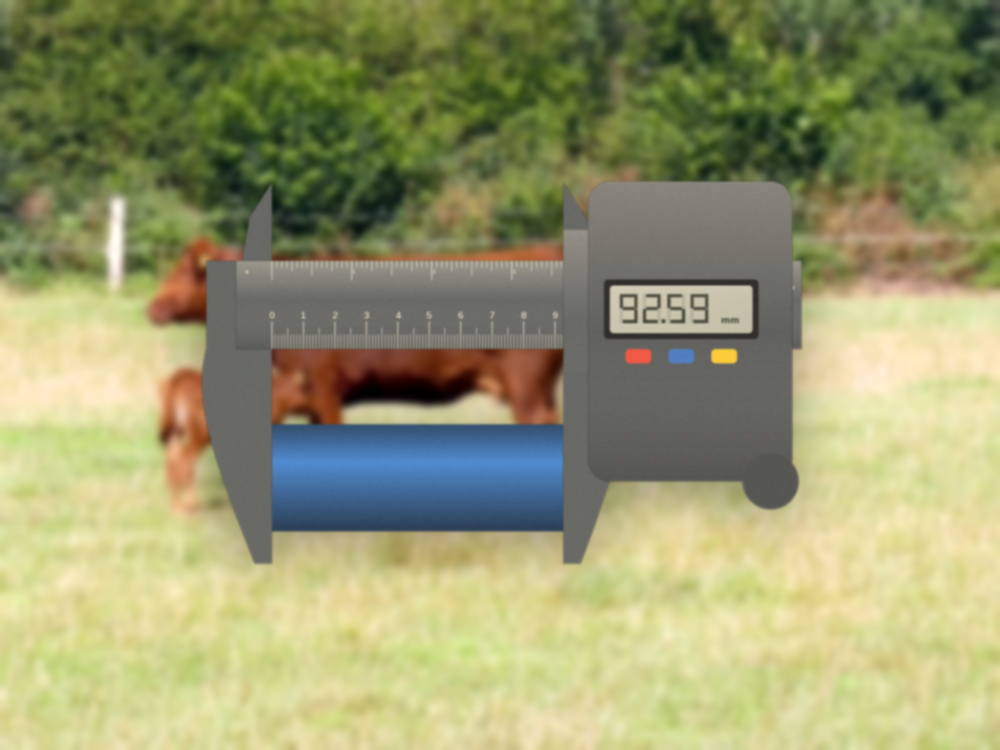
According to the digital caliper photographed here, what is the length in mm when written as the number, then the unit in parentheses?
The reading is 92.59 (mm)
